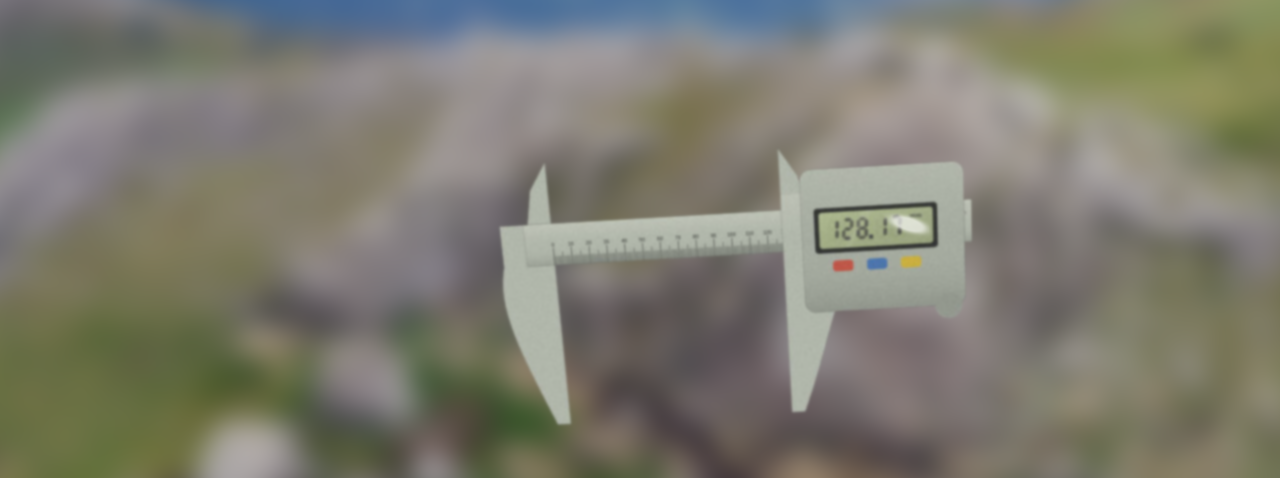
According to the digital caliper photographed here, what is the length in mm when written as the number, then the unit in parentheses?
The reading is 128.17 (mm)
